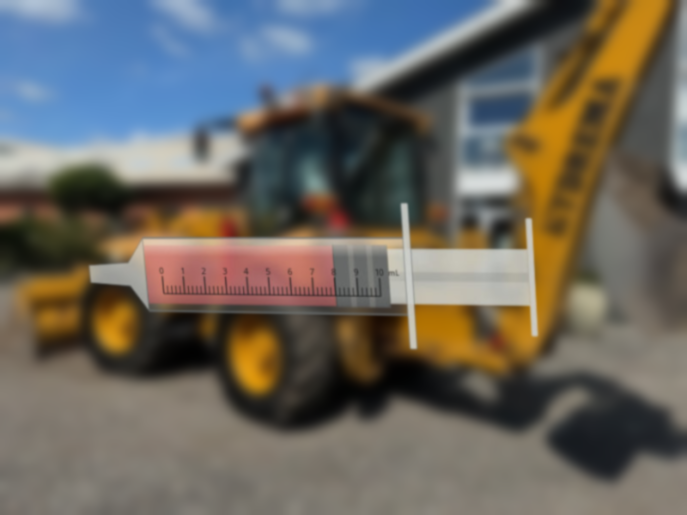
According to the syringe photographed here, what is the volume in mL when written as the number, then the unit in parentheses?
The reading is 8 (mL)
